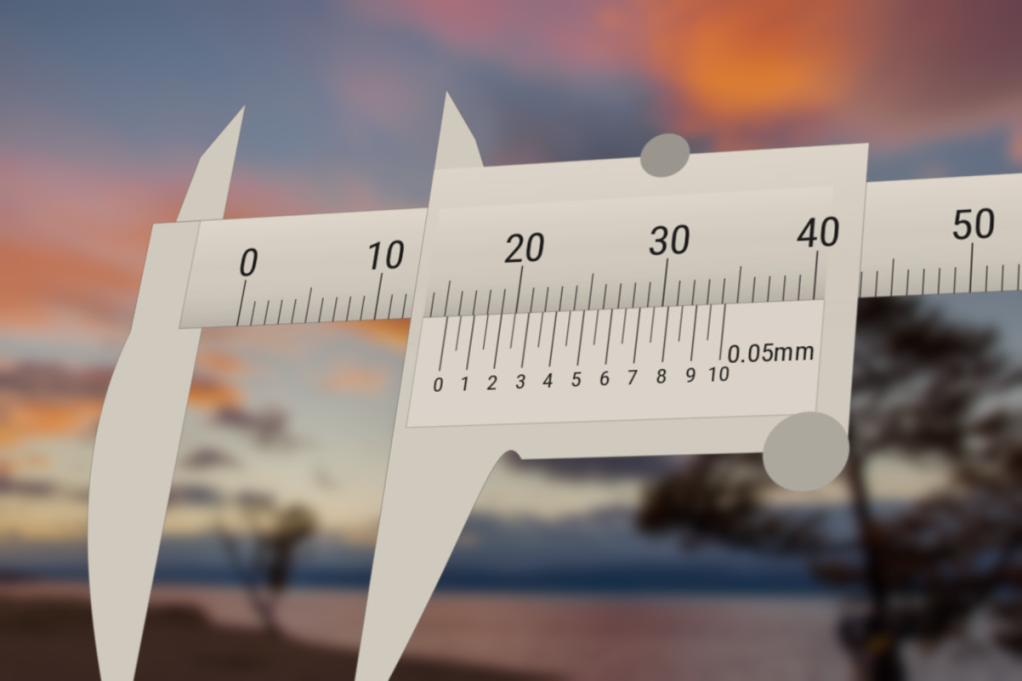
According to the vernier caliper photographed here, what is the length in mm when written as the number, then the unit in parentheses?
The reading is 15.2 (mm)
